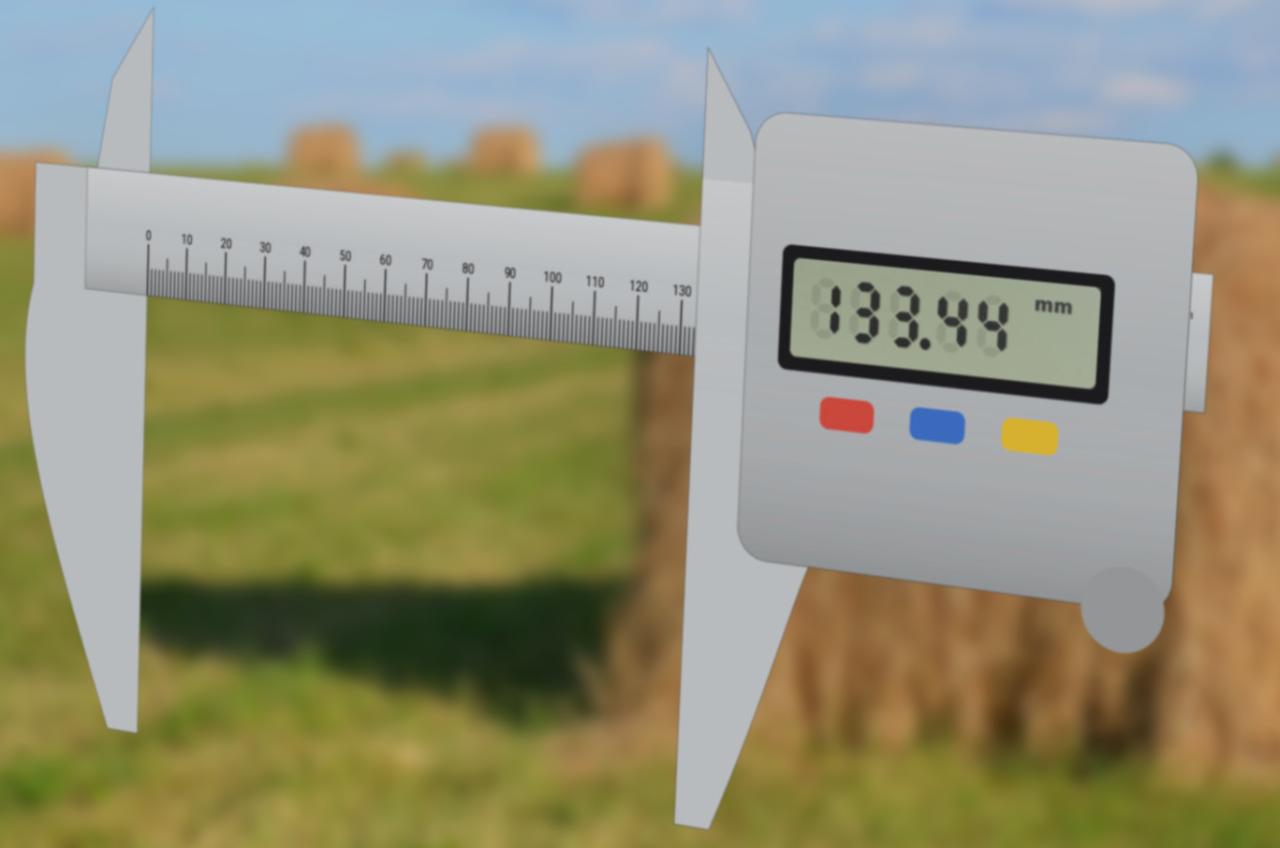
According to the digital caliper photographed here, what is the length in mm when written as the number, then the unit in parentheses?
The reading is 133.44 (mm)
